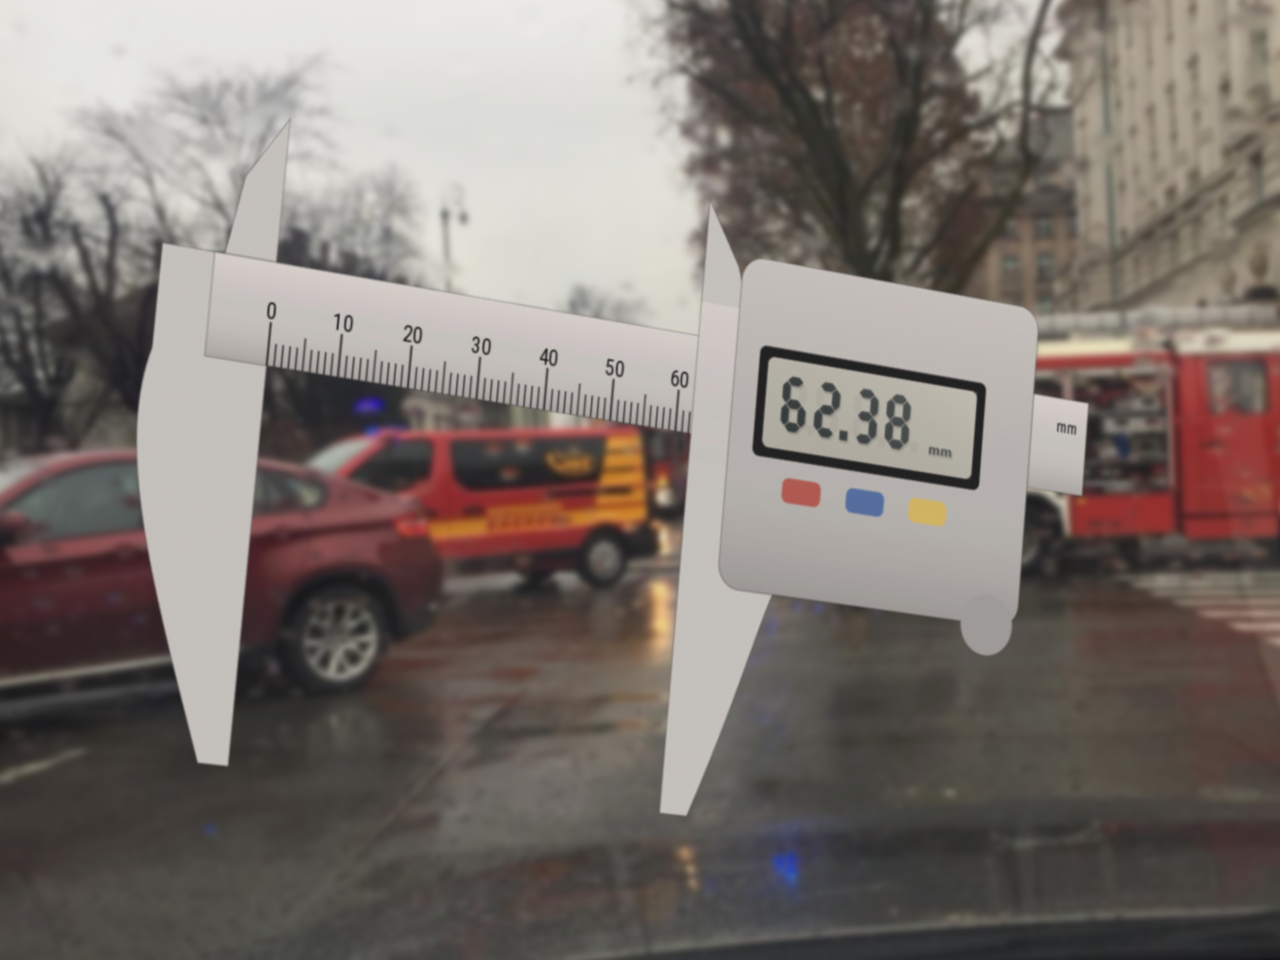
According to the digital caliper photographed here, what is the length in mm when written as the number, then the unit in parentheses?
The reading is 62.38 (mm)
